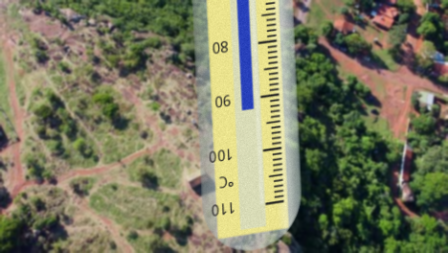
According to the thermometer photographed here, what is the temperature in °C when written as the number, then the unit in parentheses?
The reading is 92 (°C)
